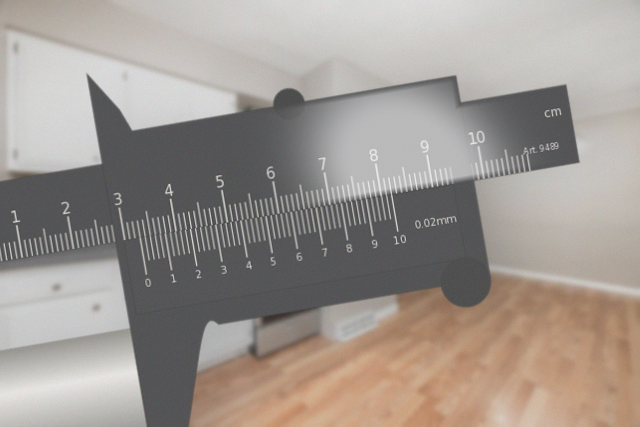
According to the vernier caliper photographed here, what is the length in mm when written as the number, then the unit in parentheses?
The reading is 33.0 (mm)
